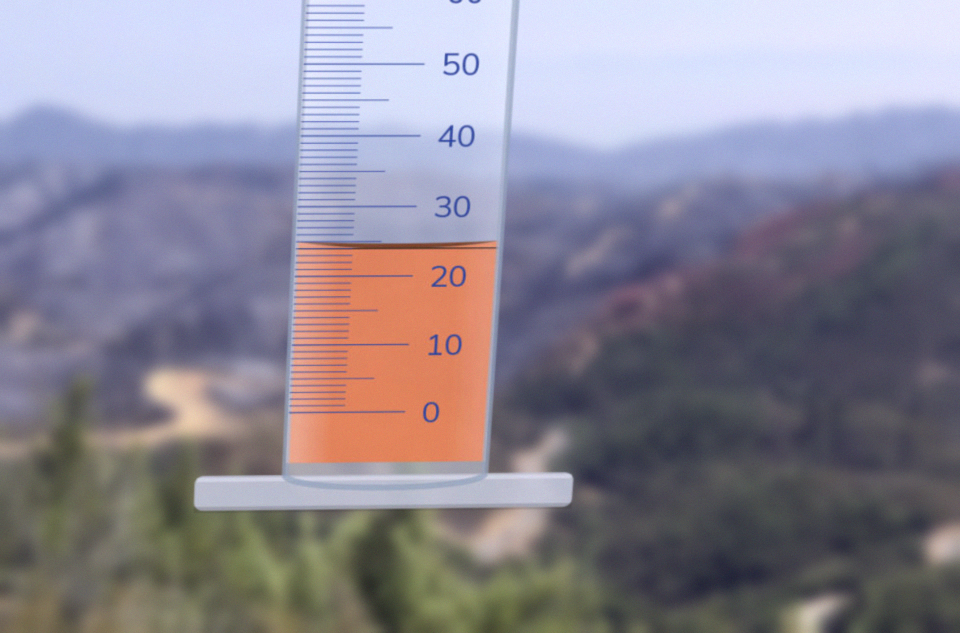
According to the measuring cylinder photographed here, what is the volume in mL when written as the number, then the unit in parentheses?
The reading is 24 (mL)
